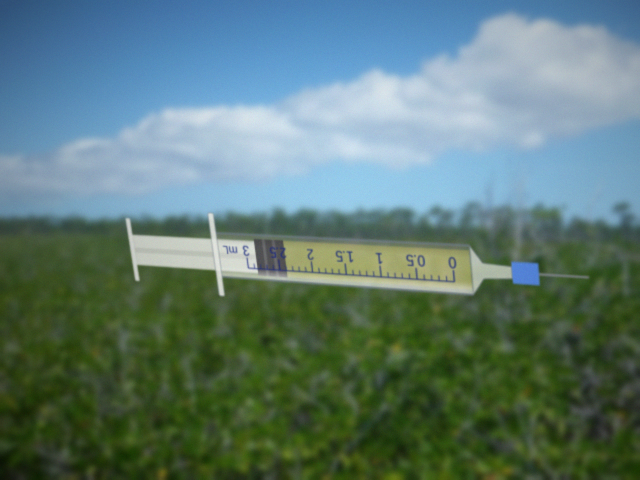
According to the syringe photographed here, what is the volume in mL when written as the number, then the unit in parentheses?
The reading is 2.4 (mL)
